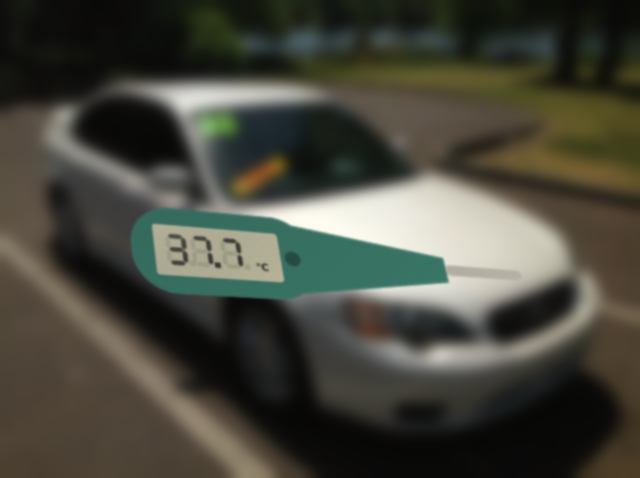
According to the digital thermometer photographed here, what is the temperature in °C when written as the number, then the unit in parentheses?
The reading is 37.7 (°C)
